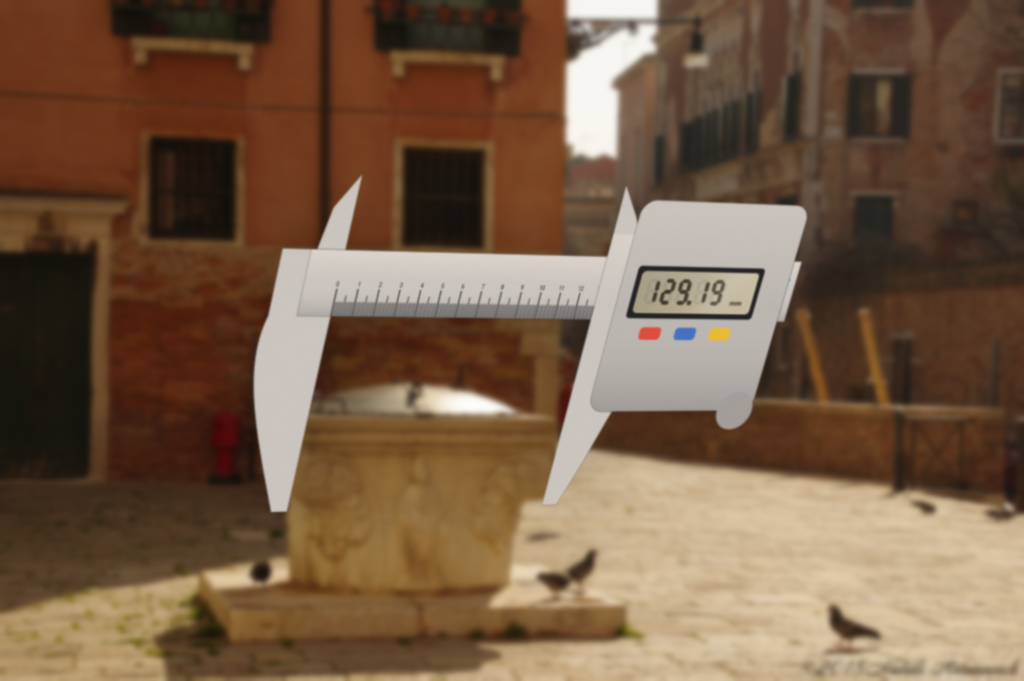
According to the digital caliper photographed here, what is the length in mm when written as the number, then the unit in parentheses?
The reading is 129.19 (mm)
